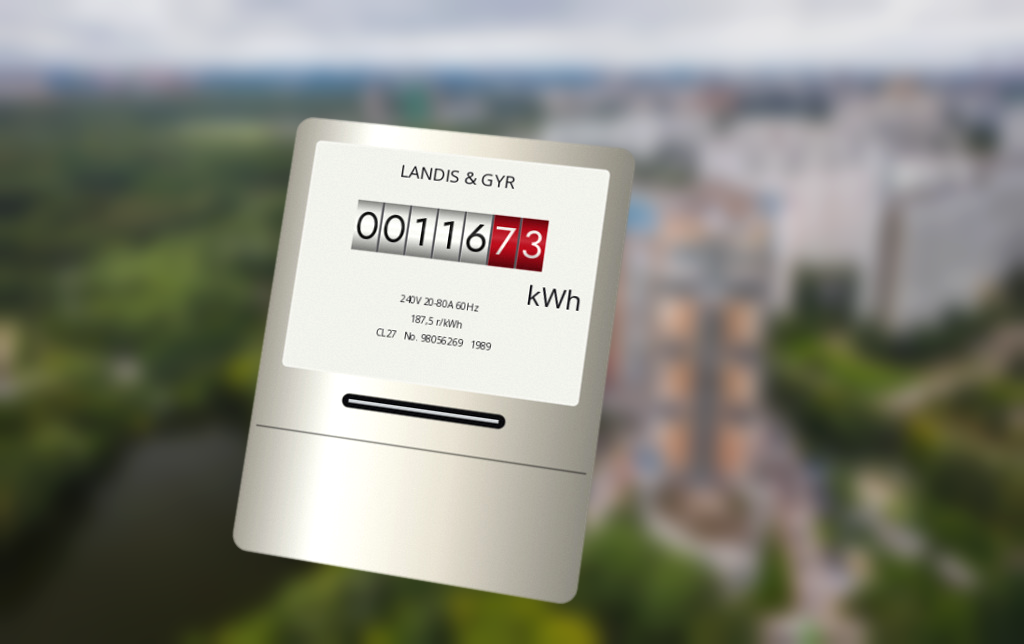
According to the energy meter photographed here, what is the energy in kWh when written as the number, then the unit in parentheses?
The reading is 116.73 (kWh)
